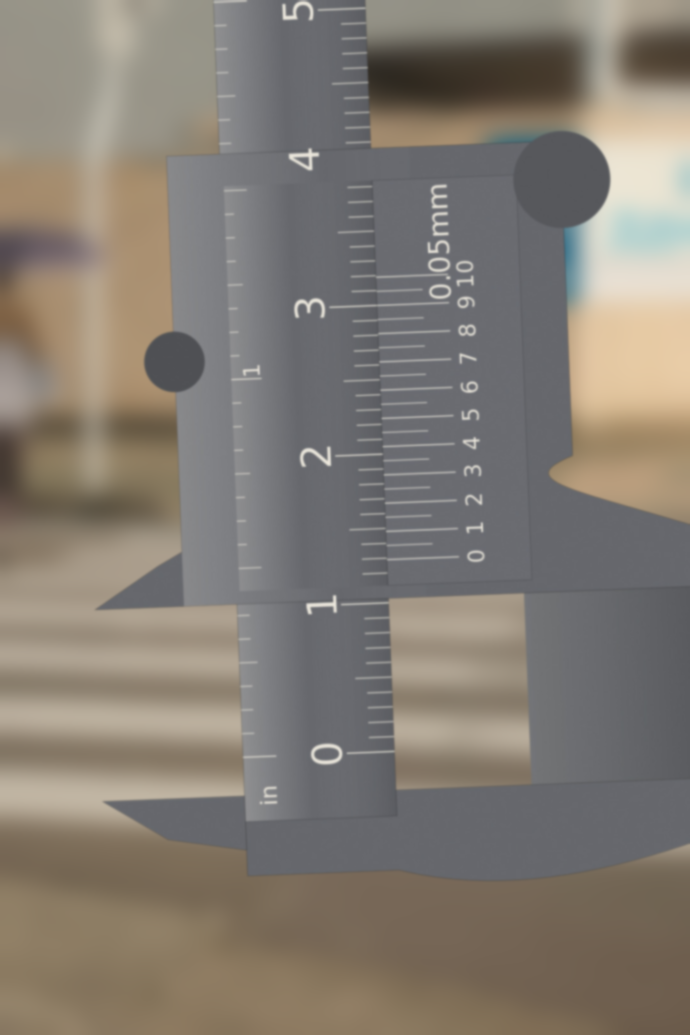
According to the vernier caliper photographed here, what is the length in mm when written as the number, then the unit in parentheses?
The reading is 12.9 (mm)
